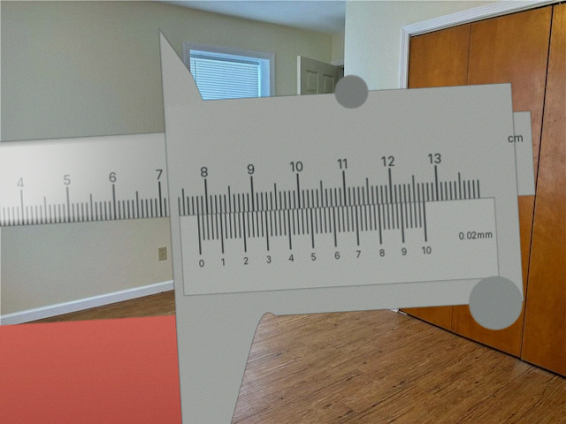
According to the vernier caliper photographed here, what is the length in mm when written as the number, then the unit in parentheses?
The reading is 78.0 (mm)
